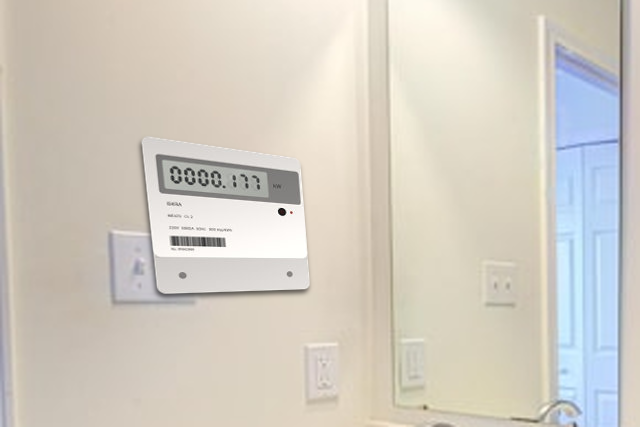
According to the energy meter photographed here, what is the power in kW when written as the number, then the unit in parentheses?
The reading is 0.177 (kW)
